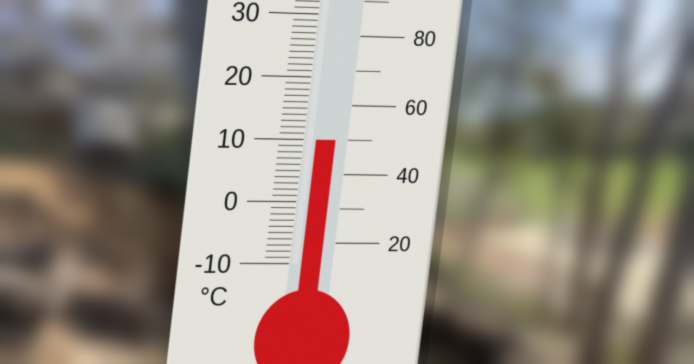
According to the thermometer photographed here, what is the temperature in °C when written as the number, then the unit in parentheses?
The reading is 10 (°C)
